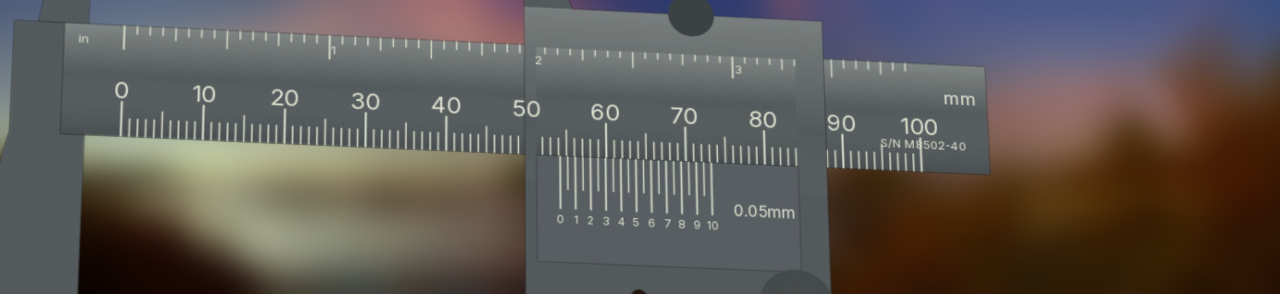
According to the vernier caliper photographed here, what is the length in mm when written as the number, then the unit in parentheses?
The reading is 54.2 (mm)
